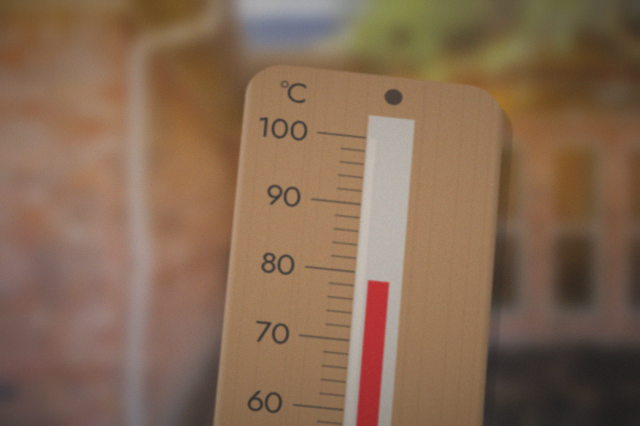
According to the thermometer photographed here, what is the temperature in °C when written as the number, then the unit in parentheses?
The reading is 79 (°C)
